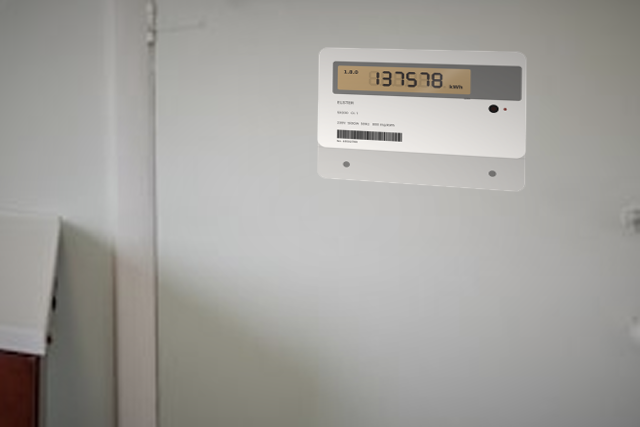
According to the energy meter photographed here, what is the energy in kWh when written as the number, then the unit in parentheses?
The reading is 137578 (kWh)
